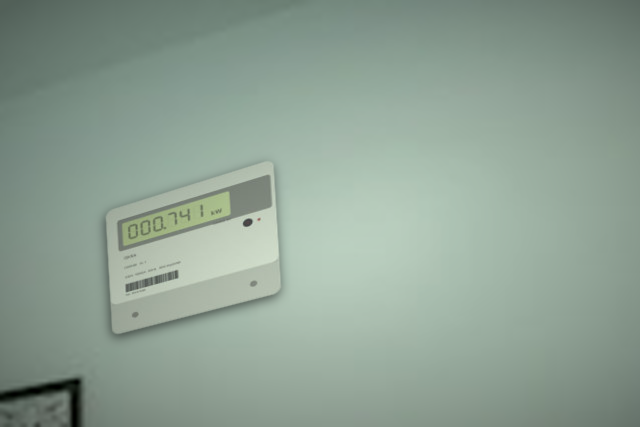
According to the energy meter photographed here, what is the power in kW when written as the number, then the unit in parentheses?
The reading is 0.741 (kW)
